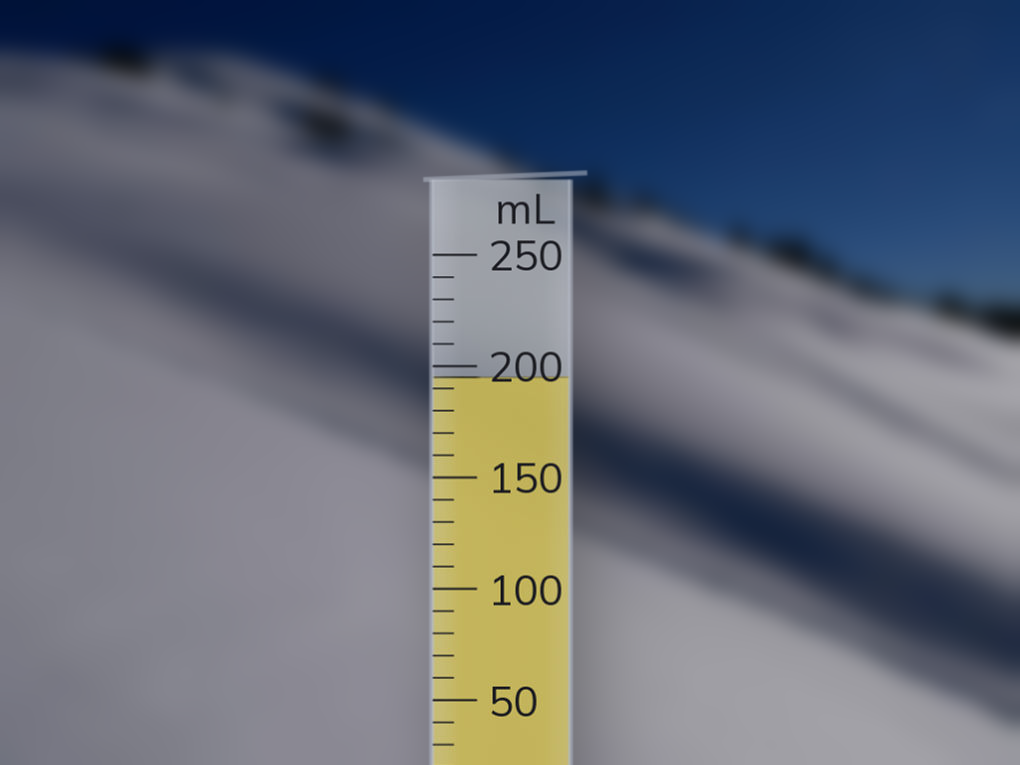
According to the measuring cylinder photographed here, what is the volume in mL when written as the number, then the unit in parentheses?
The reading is 195 (mL)
